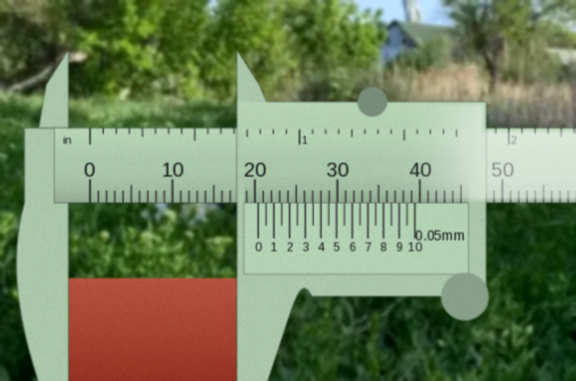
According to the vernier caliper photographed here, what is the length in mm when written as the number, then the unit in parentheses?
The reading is 20.4 (mm)
